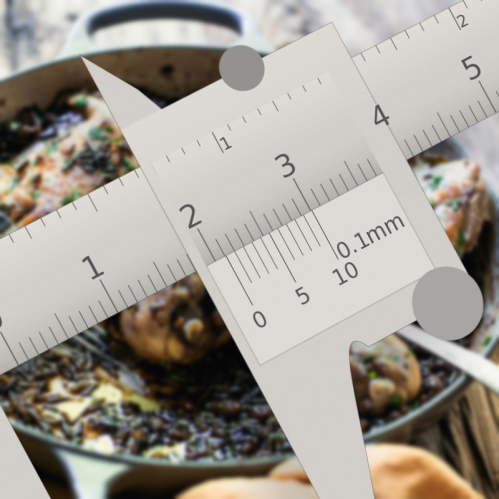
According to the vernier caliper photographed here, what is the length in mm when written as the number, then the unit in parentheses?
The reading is 21.1 (mm)
